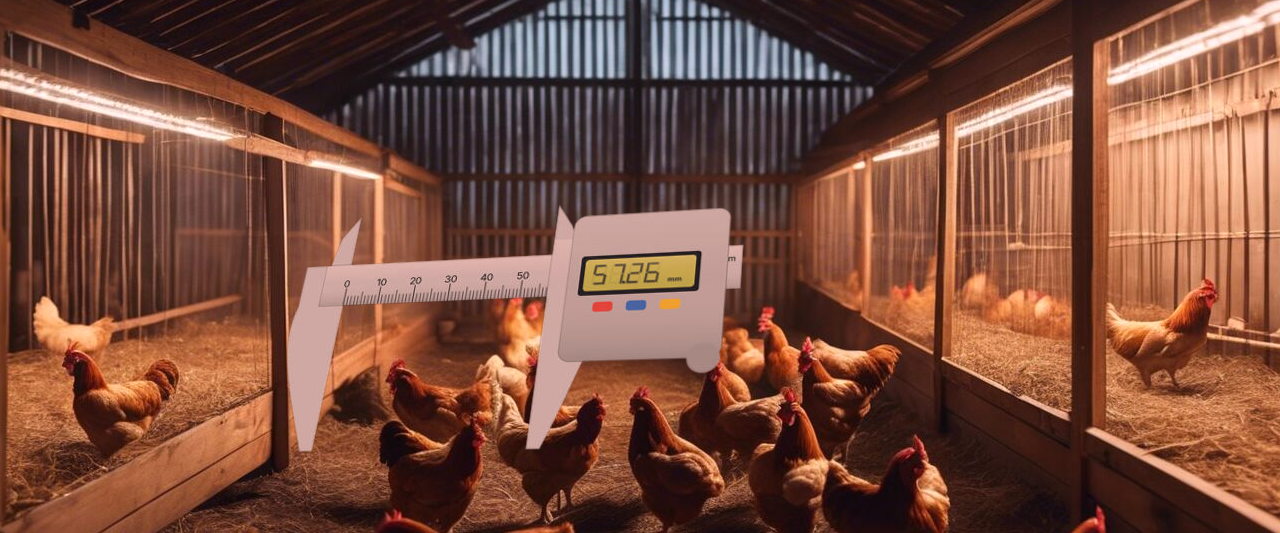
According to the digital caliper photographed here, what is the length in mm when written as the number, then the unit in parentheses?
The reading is 57.26 (mm)
